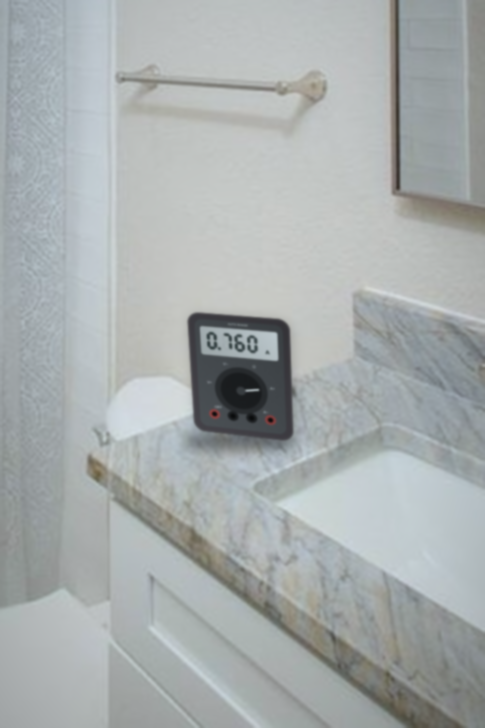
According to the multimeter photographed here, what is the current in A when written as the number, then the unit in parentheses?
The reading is 0.760 (A)
